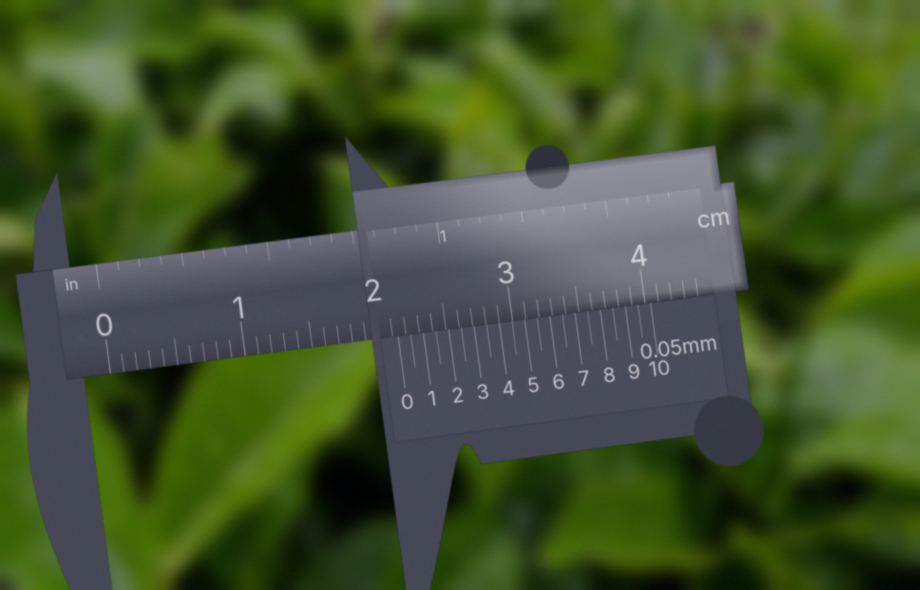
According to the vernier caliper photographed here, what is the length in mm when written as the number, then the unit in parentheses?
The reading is 21.4 (mm)
